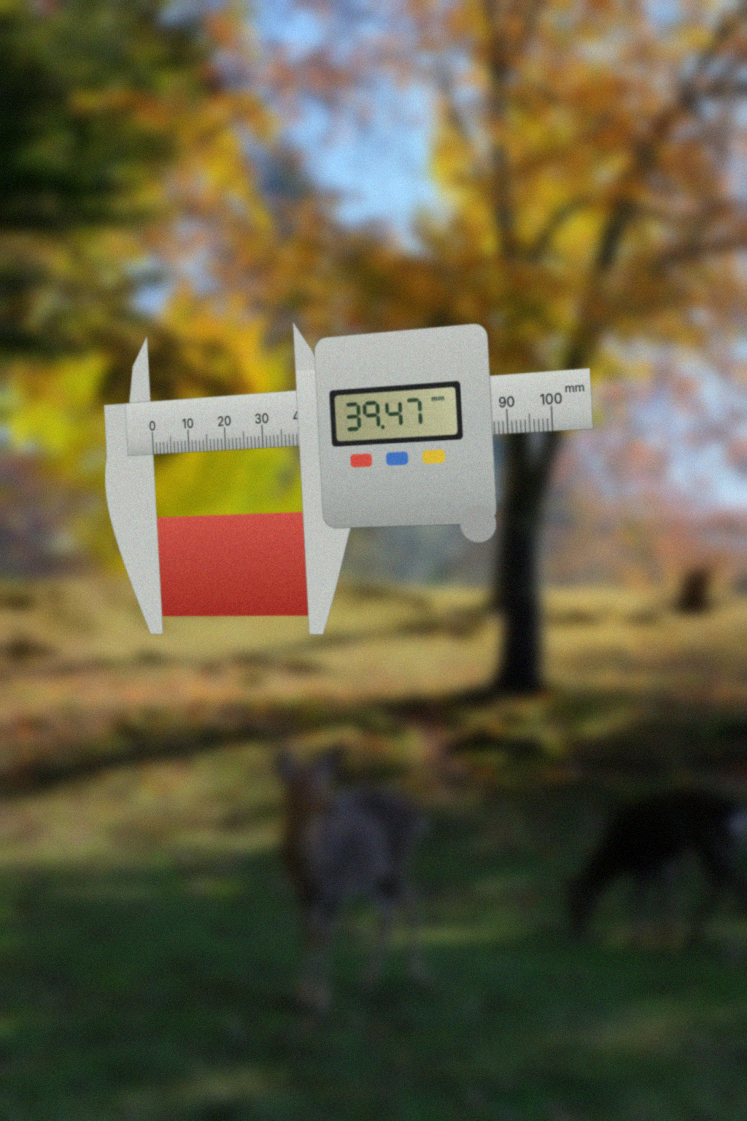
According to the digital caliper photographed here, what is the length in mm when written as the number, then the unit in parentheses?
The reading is 39.47 (mm)
